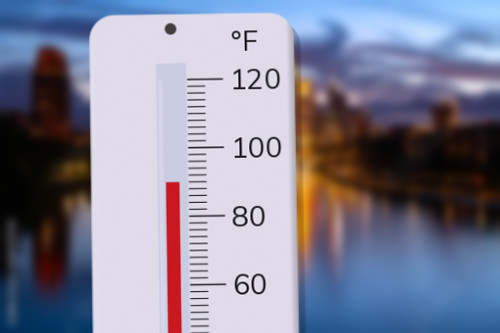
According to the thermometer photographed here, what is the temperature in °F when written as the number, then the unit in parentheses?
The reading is 90 (°F)
